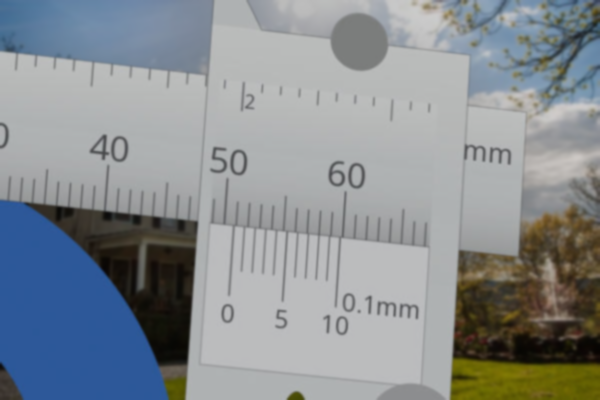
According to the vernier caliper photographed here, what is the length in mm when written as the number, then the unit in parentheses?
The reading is 50.8 (mm)
